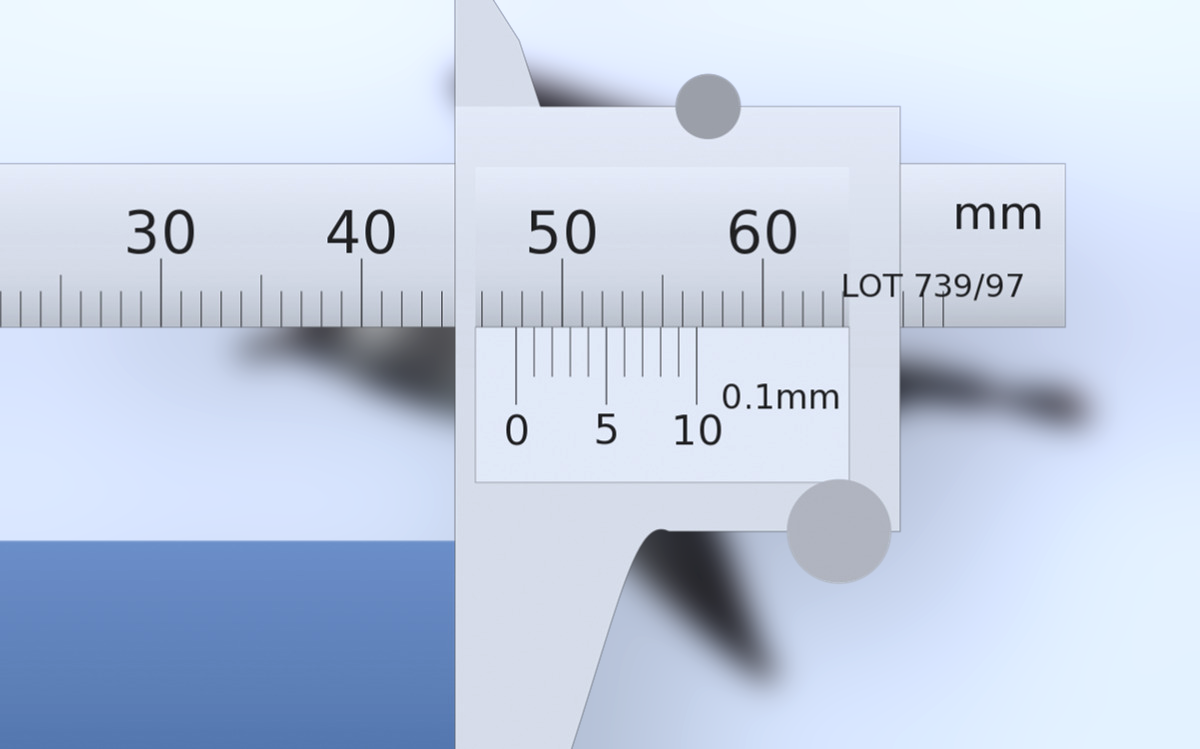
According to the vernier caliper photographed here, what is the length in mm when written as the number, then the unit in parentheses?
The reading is 47.7 (mm)
